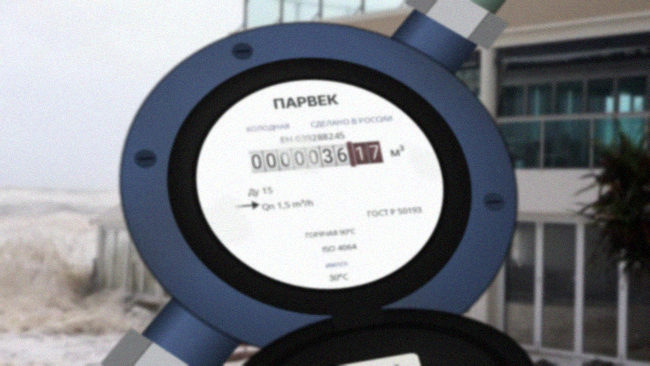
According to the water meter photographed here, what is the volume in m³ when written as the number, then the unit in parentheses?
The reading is 36.17 (m³)
